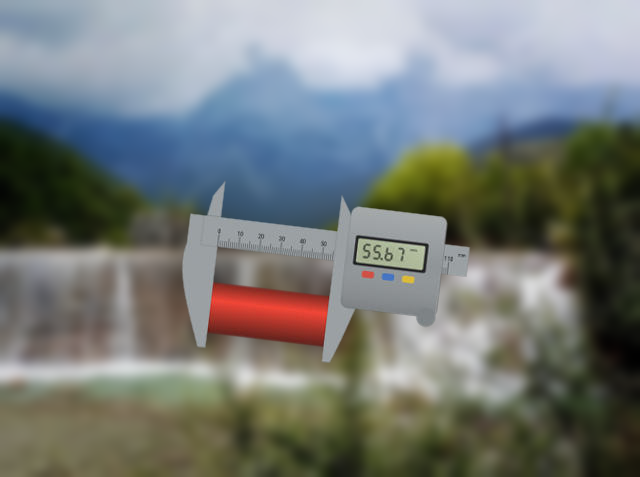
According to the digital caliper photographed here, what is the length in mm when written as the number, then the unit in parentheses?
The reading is 55.67 (mm)
